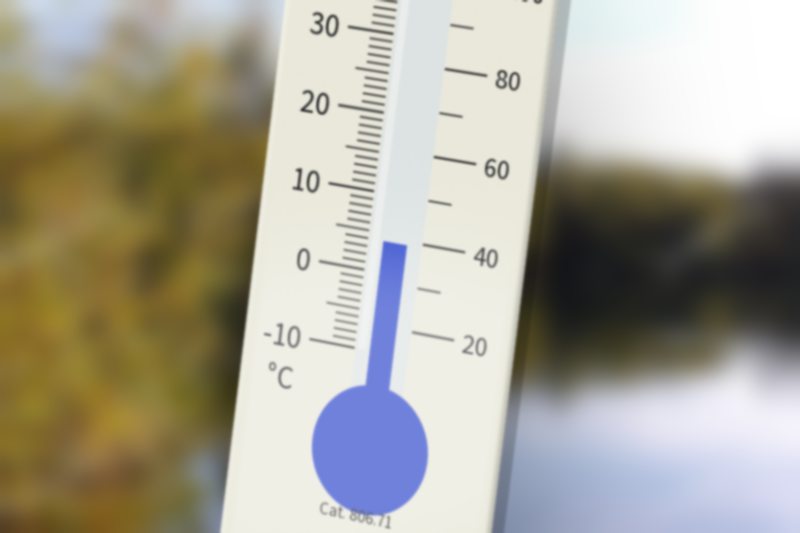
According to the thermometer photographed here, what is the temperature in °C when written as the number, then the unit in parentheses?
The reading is 4 (°C)
